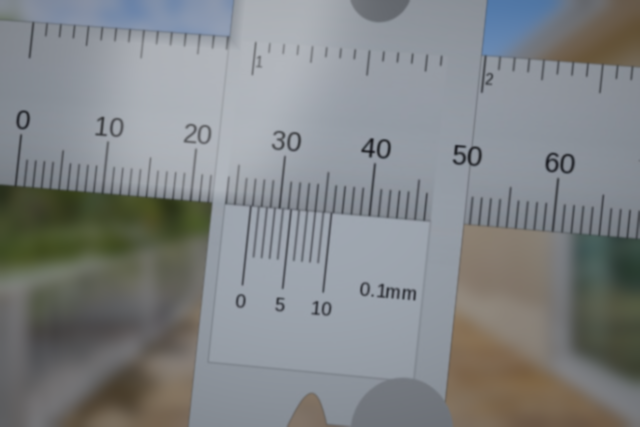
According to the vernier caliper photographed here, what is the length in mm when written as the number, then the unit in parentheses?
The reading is 26.8 (mm)
